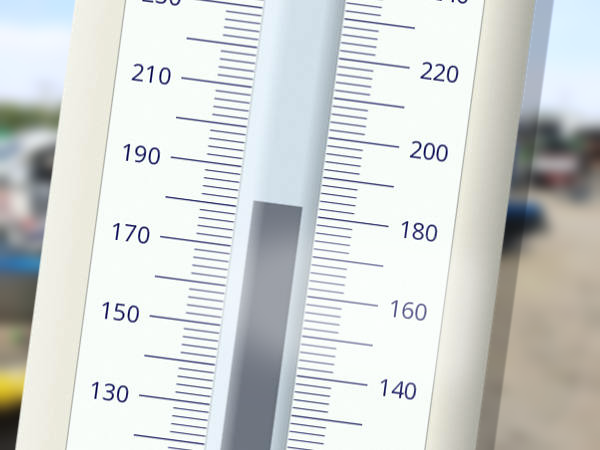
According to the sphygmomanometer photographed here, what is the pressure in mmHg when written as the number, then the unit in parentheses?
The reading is 182 (mmHg)
